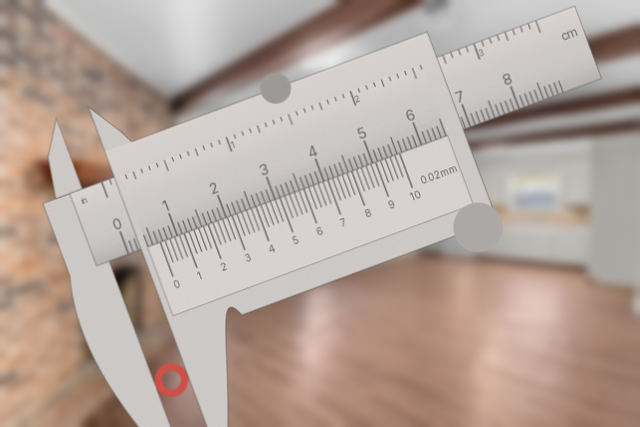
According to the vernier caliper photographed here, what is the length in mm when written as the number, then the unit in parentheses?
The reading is 6.5 (mm)
